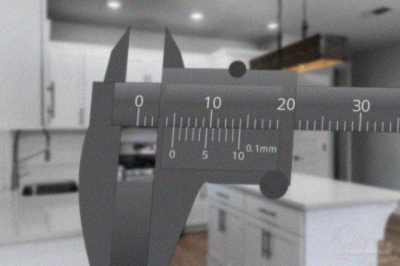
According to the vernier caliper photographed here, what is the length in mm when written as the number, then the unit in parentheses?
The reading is 5.0 (mm)
